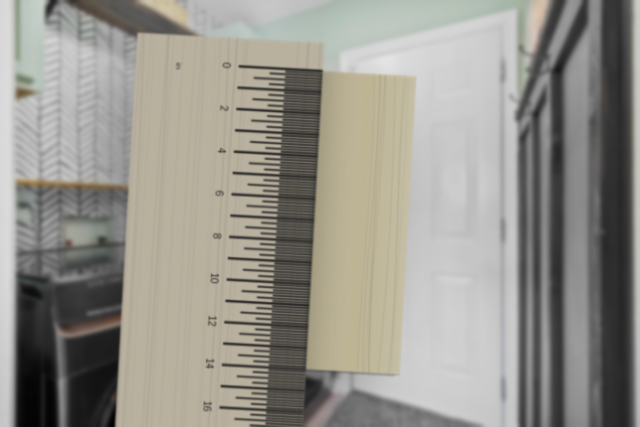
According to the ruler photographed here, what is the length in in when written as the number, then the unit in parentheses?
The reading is 14 (in)
